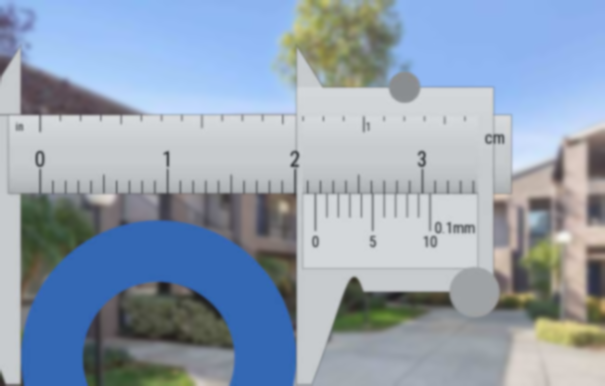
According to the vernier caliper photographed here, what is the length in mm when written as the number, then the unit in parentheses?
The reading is 21.6 (mm)
